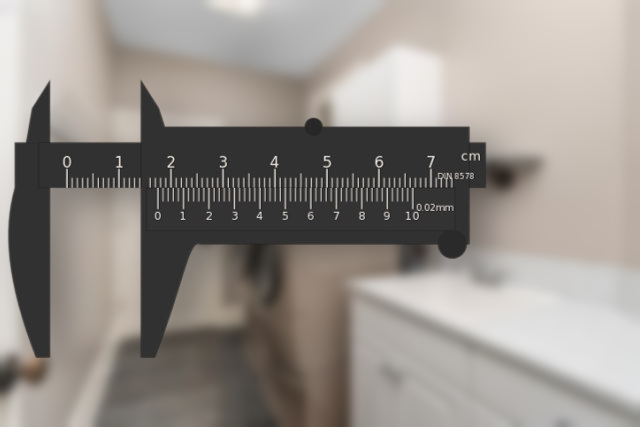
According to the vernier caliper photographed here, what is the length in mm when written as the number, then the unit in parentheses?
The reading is 17.5 (mm)
